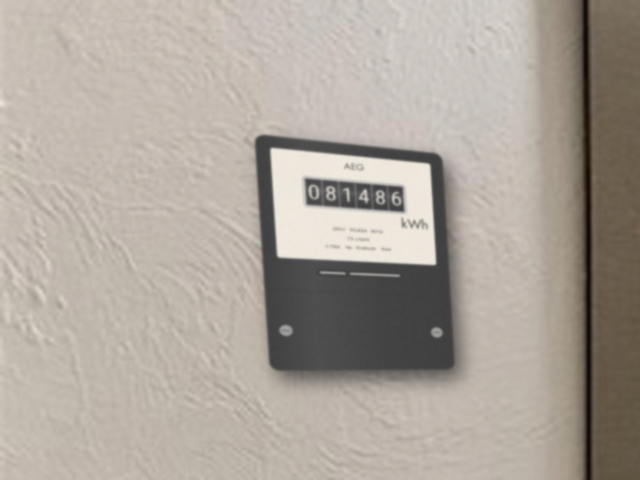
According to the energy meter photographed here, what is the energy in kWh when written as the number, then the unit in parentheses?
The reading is 81486 (kWh)
